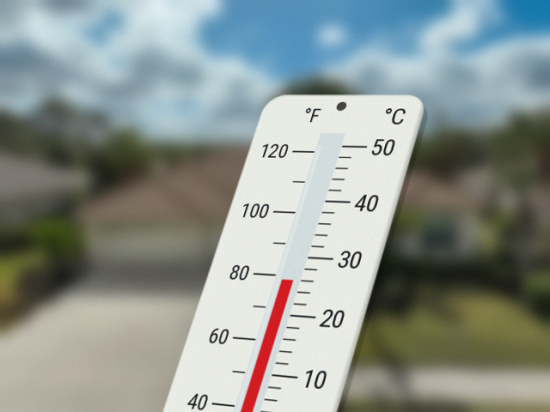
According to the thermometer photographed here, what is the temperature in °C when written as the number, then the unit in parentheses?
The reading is 26 (°C)
